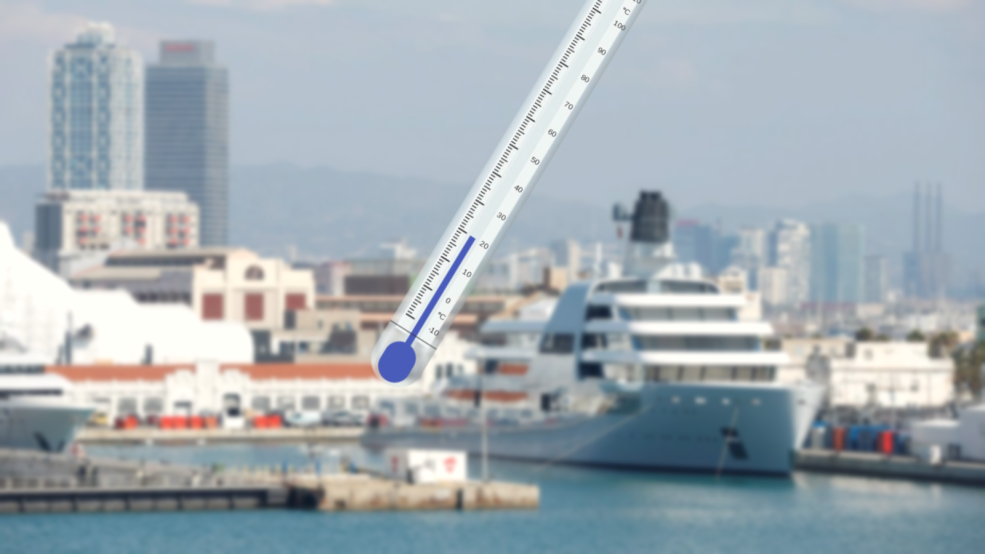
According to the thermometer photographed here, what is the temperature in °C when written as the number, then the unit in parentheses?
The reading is 20 (°C)
